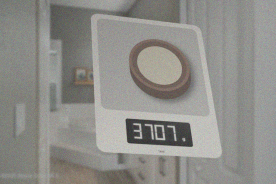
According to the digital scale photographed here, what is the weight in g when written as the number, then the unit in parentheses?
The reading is 3707 (g)
